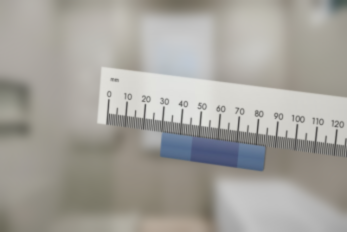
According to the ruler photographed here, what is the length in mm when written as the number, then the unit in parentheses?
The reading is 55 (mm)
